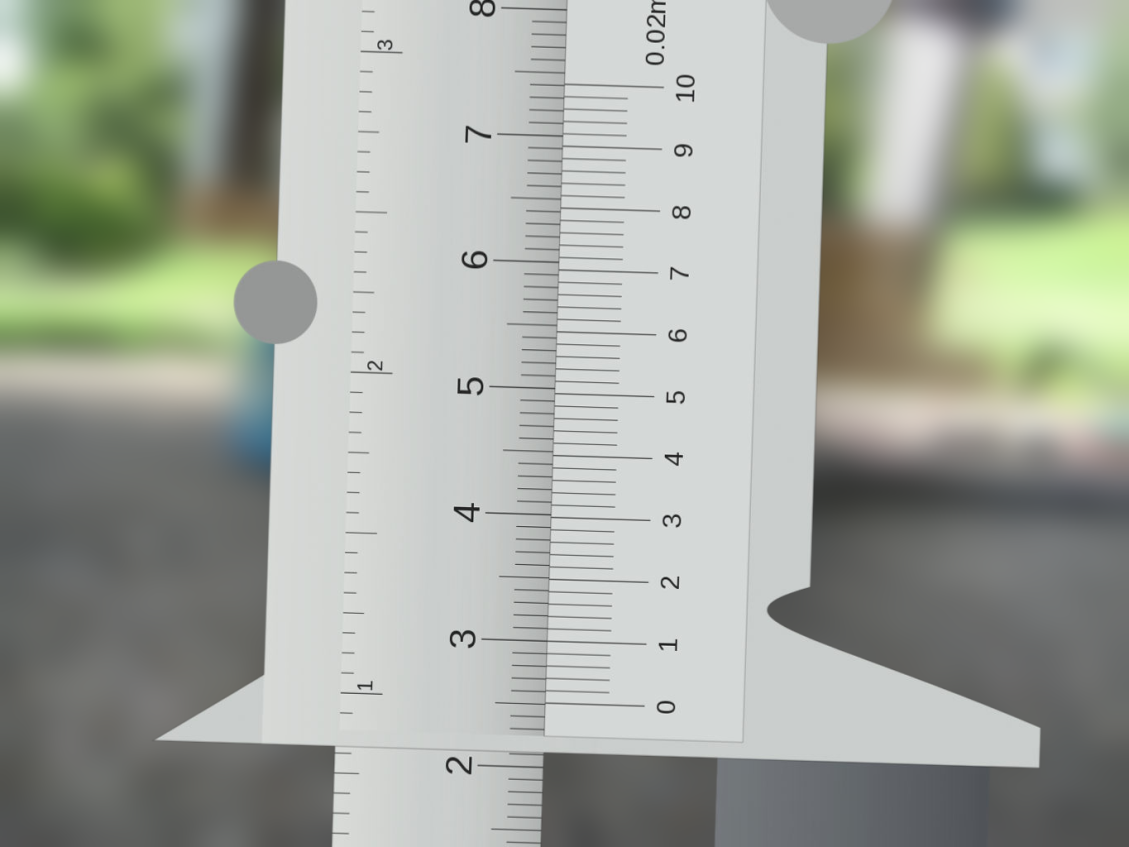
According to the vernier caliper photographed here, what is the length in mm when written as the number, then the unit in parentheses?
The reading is 25.1 (mm)
